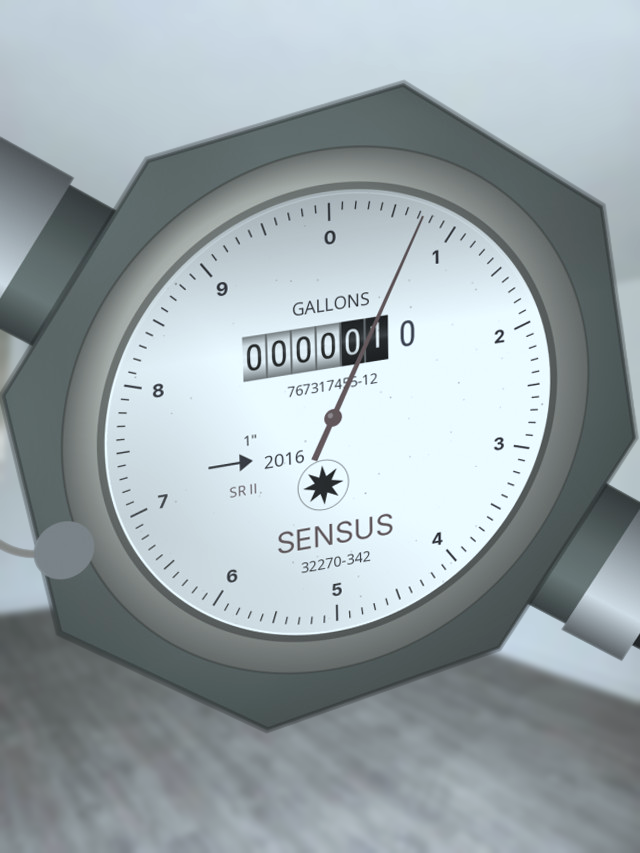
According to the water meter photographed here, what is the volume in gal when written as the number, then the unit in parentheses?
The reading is 10.7 (gal)
